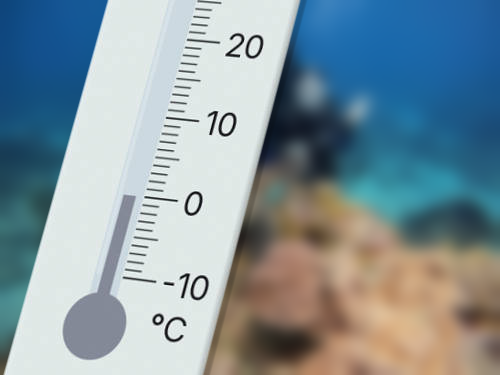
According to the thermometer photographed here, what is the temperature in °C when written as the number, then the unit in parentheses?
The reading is 0 (°C)
